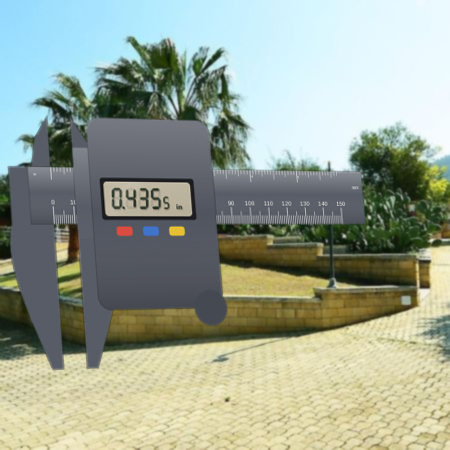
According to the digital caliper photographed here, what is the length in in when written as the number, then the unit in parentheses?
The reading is 0.4355 (in)
